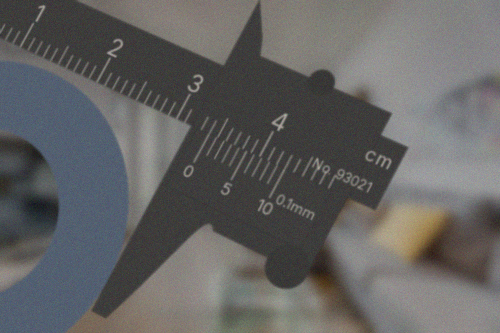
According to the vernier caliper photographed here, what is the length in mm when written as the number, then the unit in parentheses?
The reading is 34.0 (mm)
